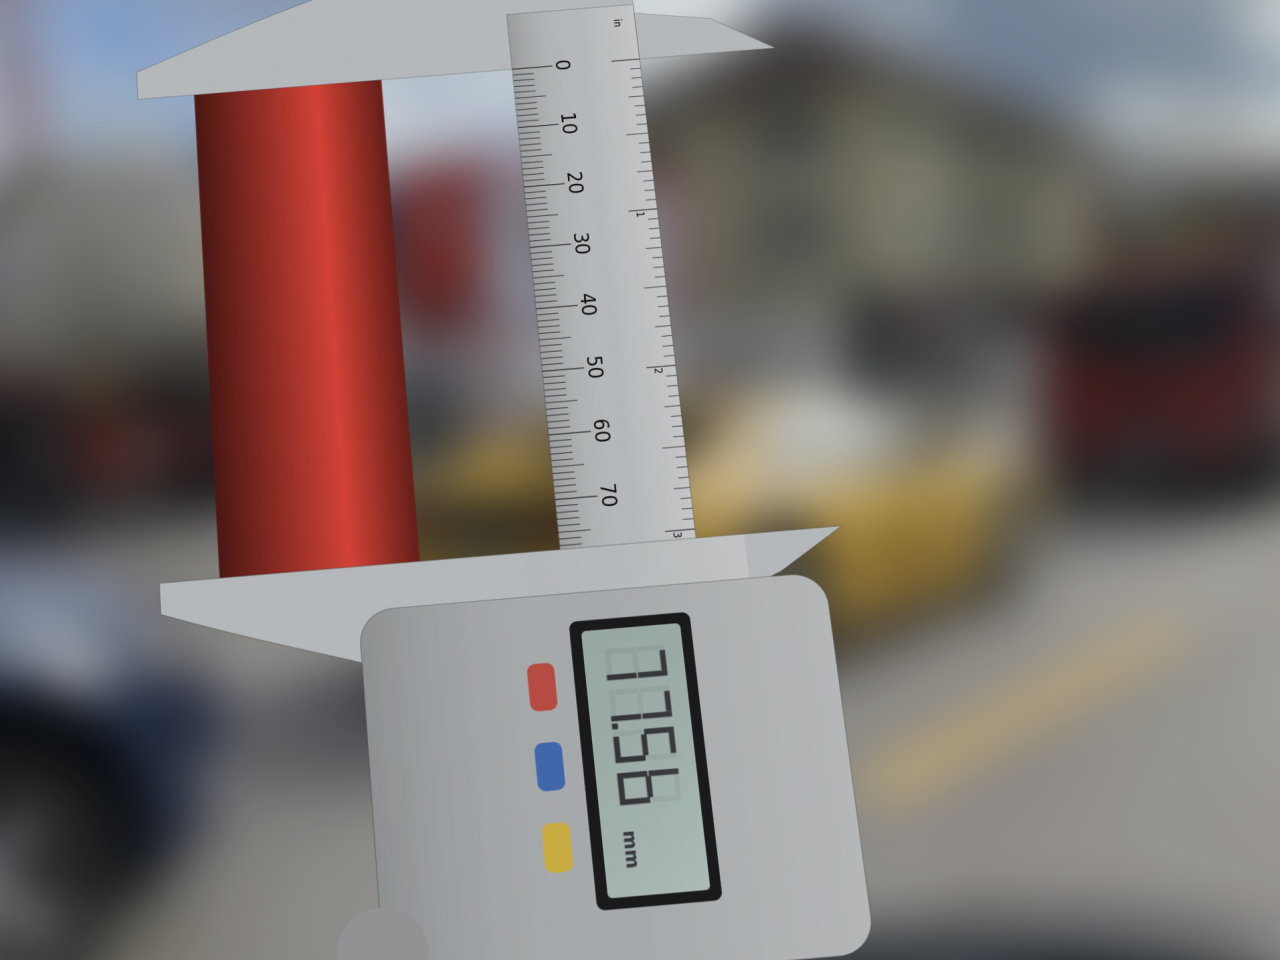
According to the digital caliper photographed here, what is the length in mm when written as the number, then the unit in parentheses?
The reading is 77.56 (mm)
